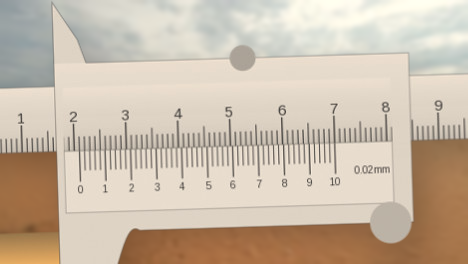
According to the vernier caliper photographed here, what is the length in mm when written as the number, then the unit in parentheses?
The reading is 21.0 (mm)
